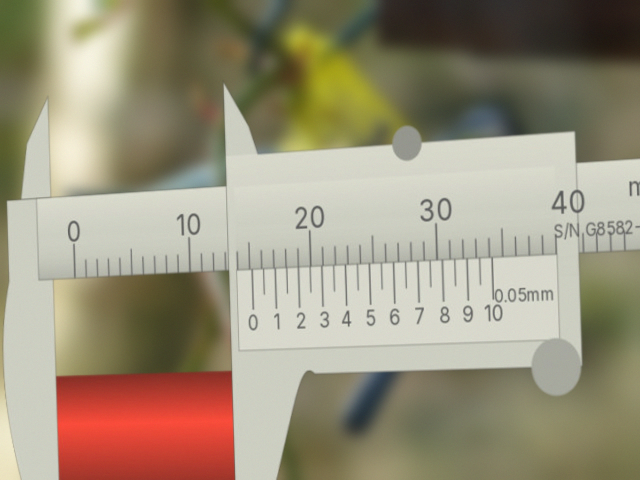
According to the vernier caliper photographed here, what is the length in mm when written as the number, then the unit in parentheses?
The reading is 15.2 (mm)
